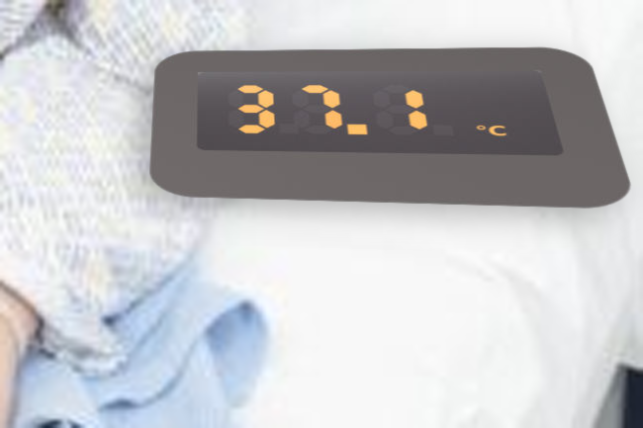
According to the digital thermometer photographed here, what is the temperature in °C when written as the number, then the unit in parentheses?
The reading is 37.1 (°C)
